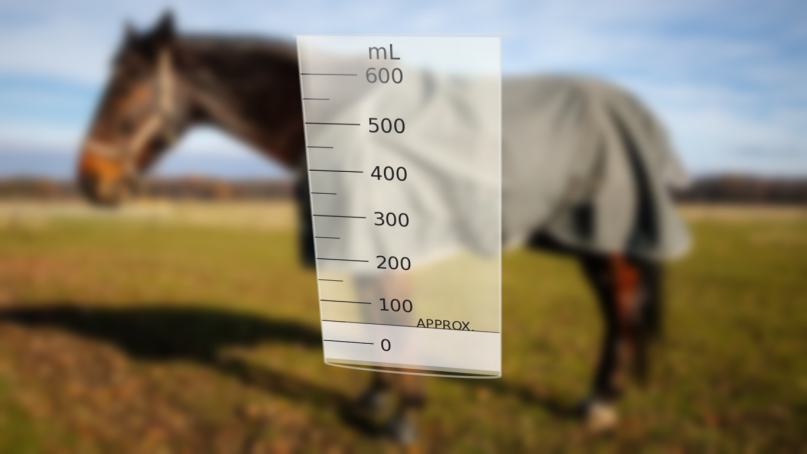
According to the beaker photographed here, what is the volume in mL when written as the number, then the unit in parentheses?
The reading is 50 (mL)
